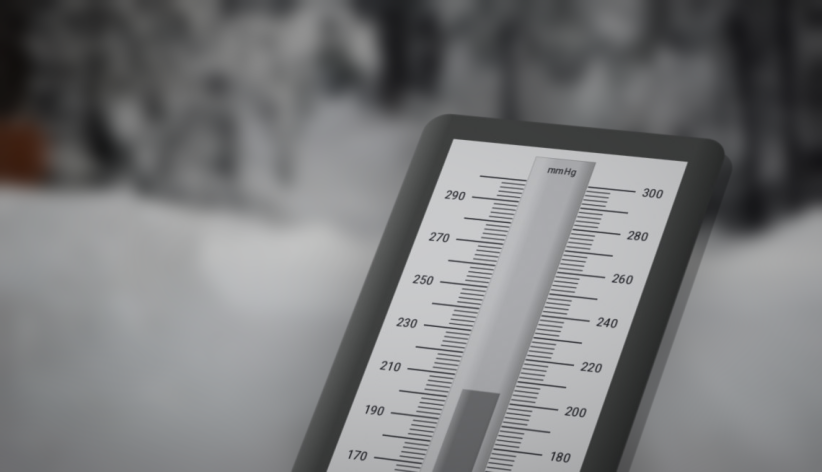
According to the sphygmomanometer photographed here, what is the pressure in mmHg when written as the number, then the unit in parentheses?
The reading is 204 (mmHg)
